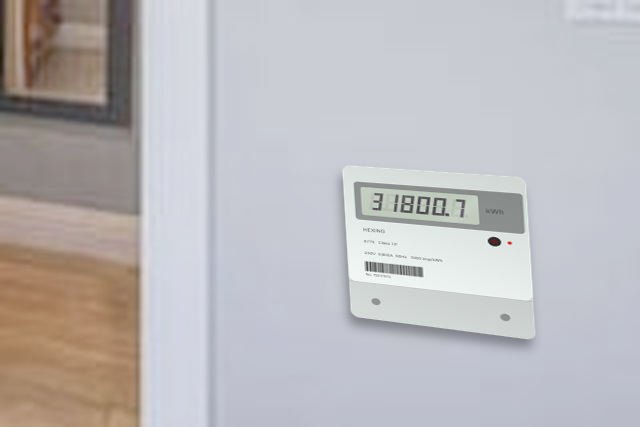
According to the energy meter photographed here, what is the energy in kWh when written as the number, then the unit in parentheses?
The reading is 31800.7 (kWh)
